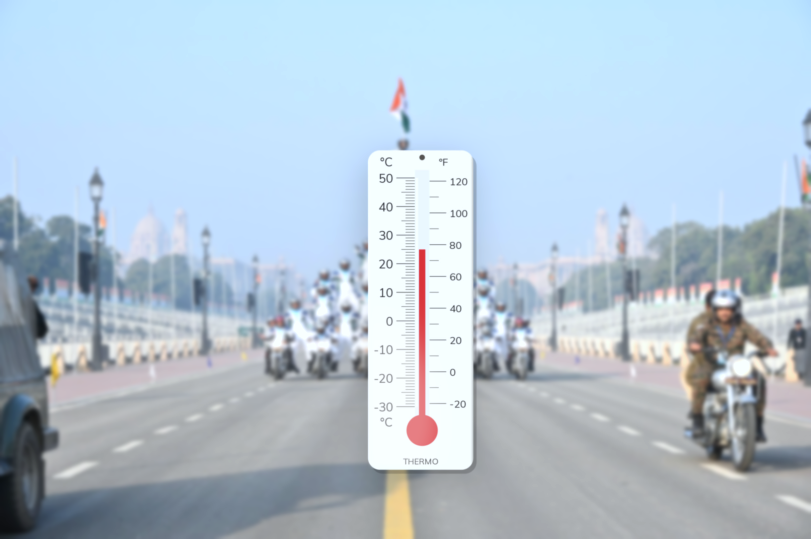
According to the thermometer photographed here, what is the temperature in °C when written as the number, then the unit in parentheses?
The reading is 25 (°C)
